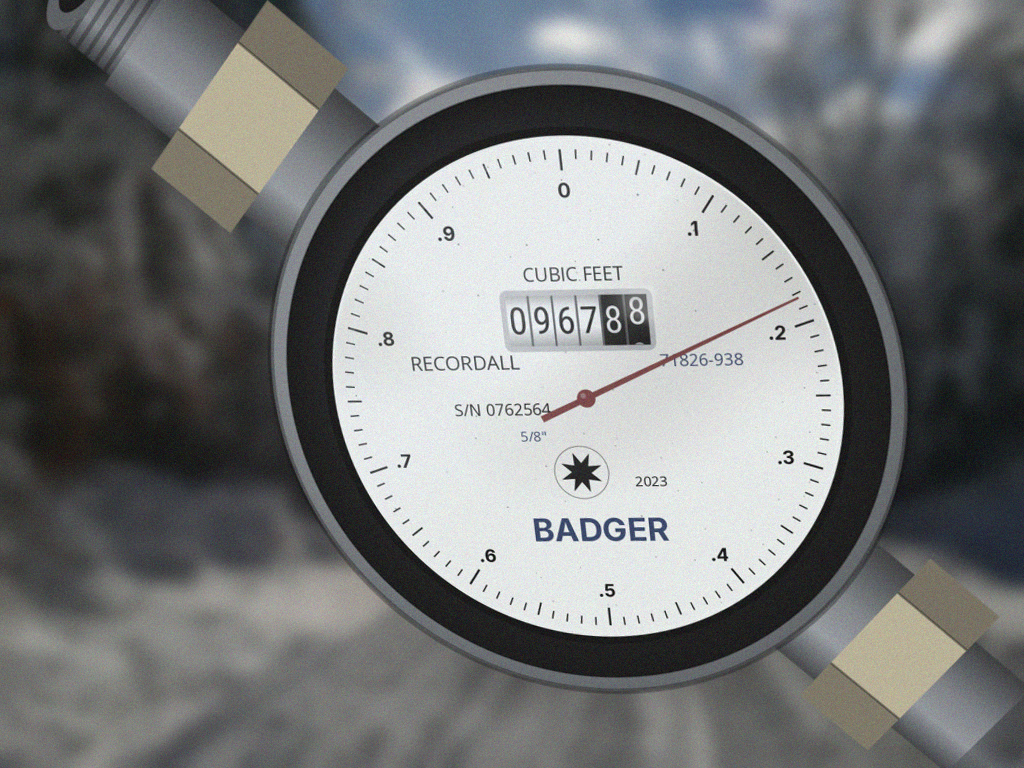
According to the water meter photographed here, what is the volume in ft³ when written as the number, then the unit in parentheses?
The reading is 96788.18 (ft³)
